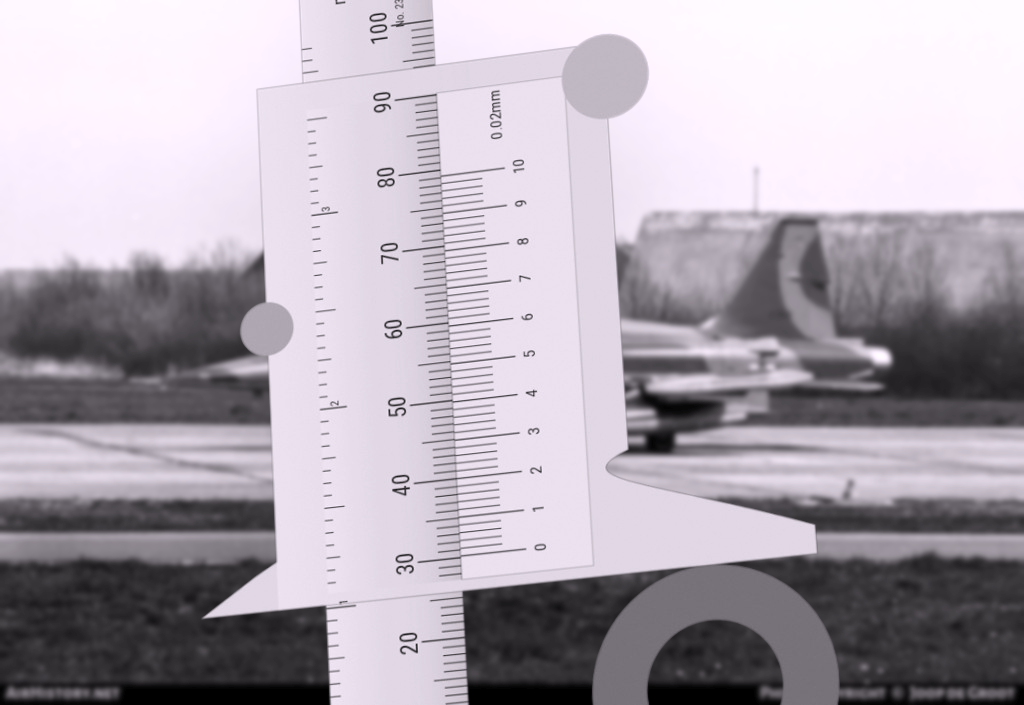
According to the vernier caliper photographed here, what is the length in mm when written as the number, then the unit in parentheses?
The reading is 30.2 (mm)
